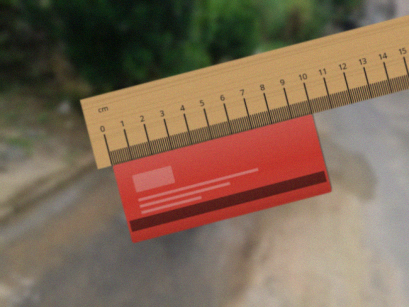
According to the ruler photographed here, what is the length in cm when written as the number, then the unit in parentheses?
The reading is 10 (cm)
